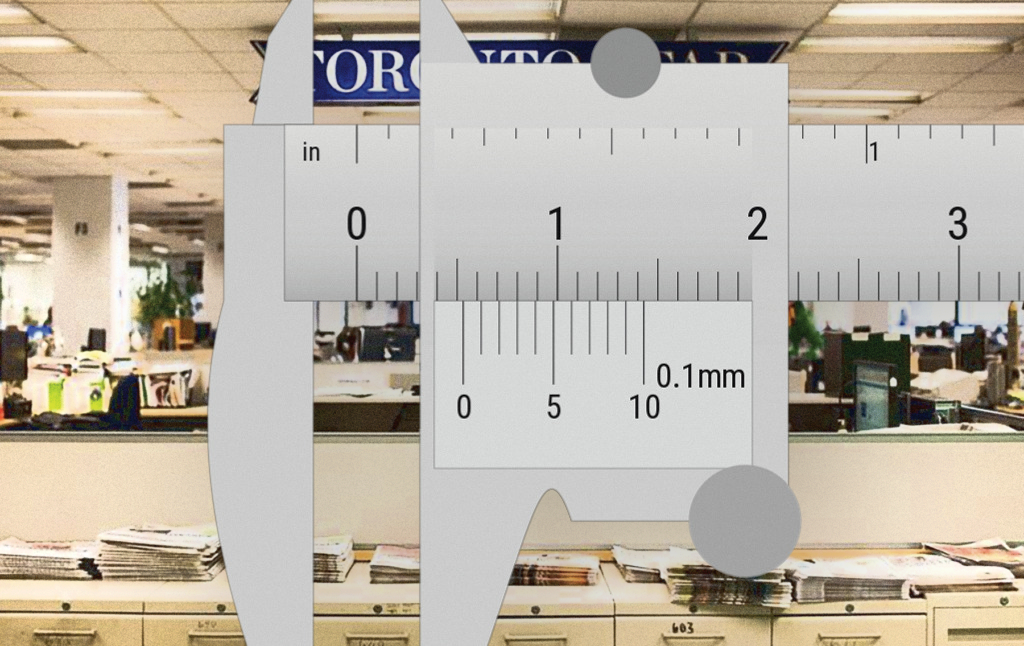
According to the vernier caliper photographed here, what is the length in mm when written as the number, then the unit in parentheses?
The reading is 5.3 (mm)
